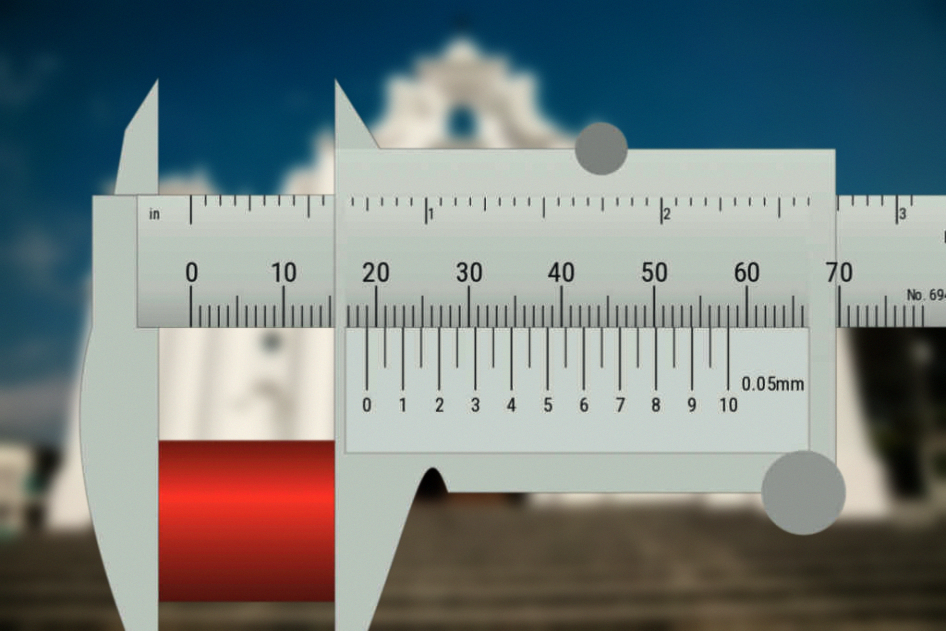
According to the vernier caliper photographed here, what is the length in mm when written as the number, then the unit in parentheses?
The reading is 19.0 (mm)
